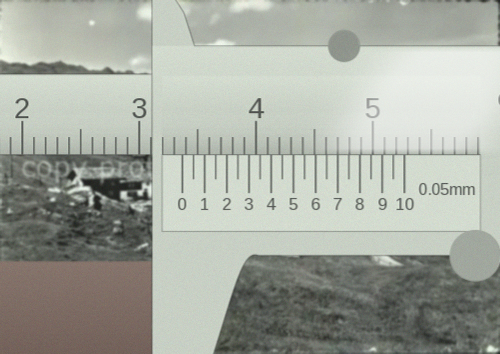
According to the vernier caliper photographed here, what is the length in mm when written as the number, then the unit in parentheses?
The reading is 33.7 (mm)
